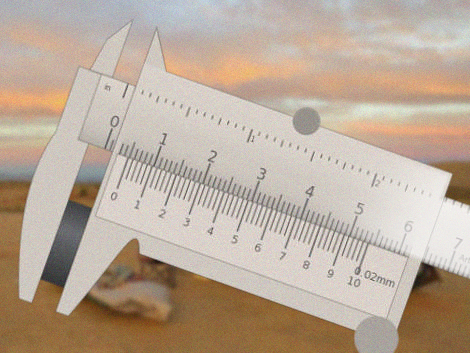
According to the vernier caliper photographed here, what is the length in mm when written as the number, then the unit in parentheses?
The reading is 4.8 (mm)
